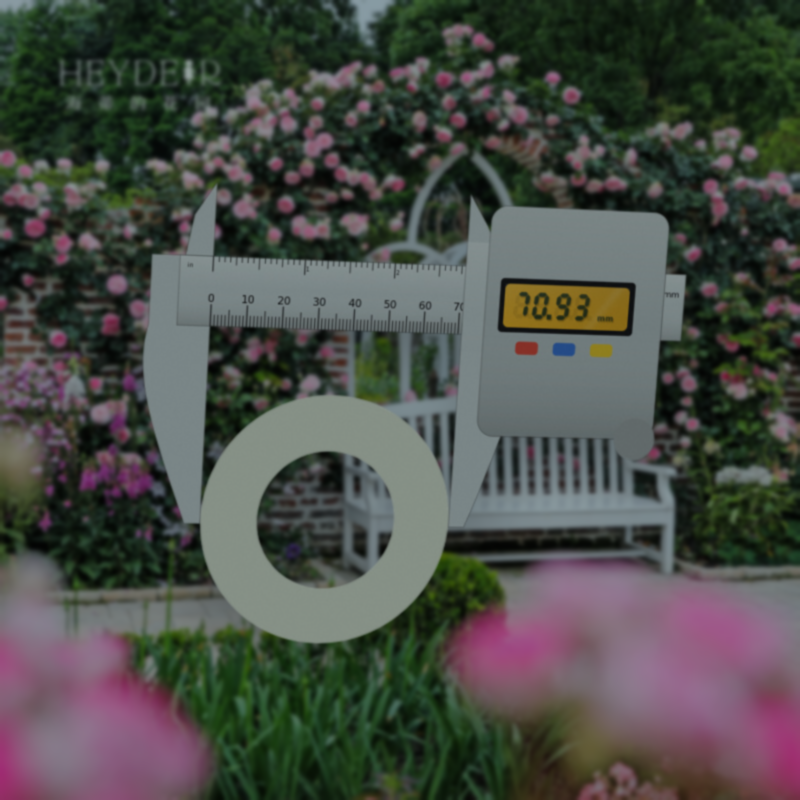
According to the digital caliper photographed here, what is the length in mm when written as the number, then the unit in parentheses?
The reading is 70.93 (mm)
